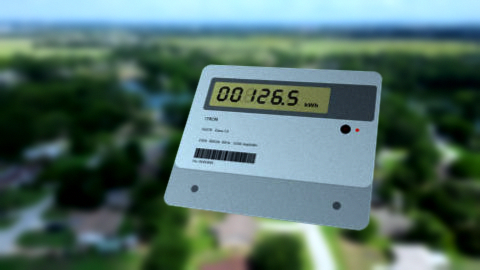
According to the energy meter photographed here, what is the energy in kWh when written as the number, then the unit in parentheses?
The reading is 126.5 (kWh)
